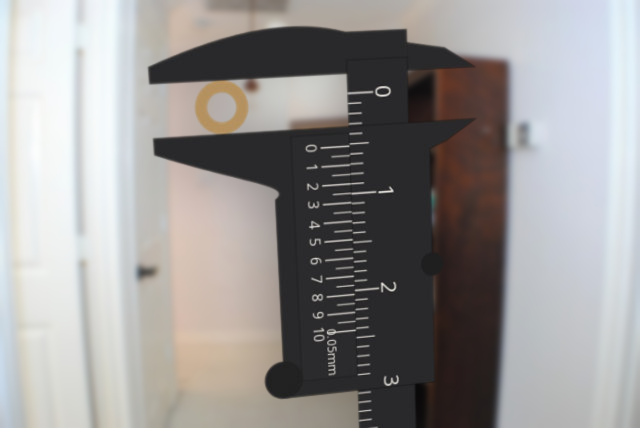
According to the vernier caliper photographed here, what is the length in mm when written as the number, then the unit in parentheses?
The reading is 5.2 (mm)
